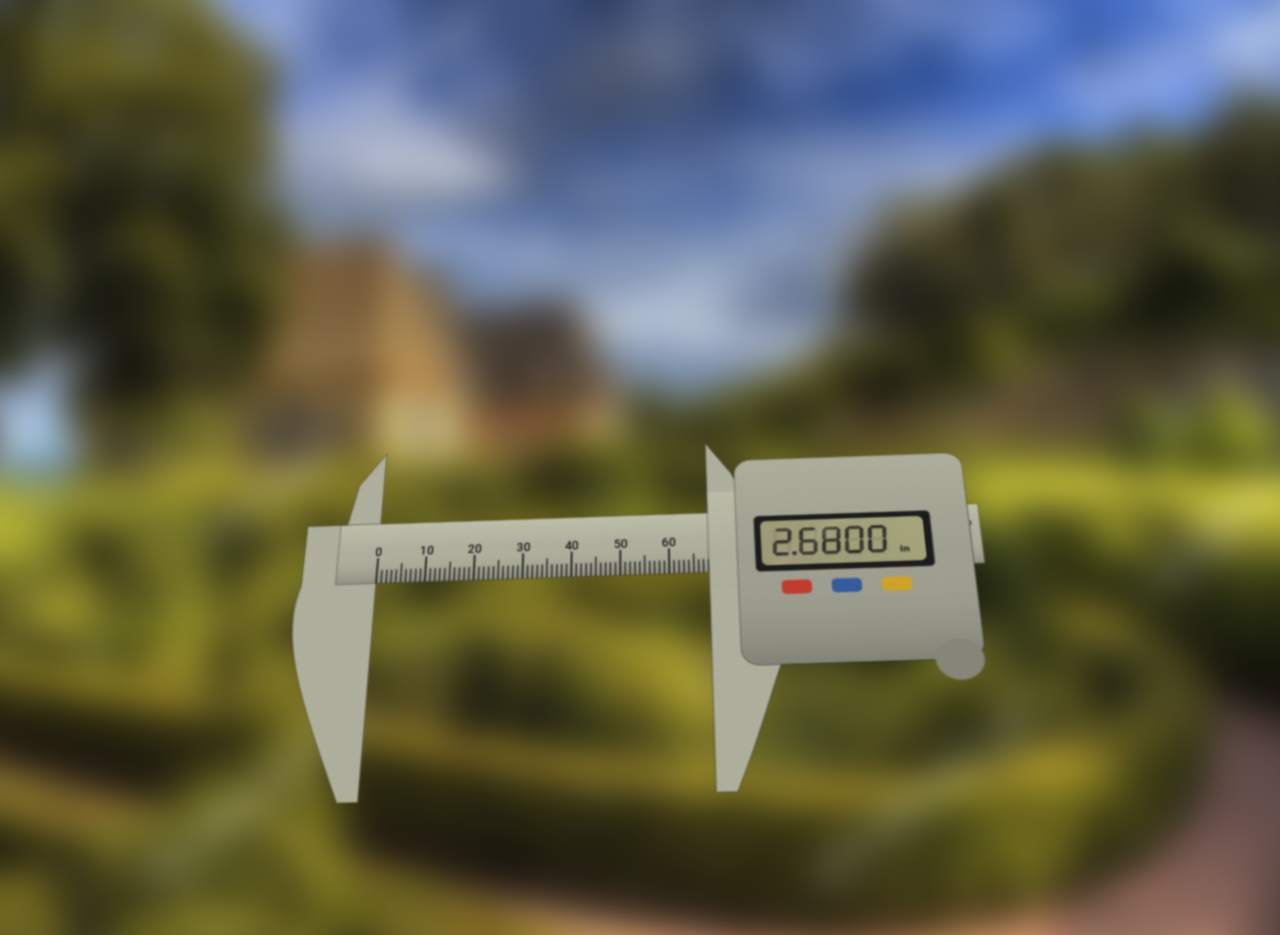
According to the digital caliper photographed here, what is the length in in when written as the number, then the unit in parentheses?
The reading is 2.6800 (in)
